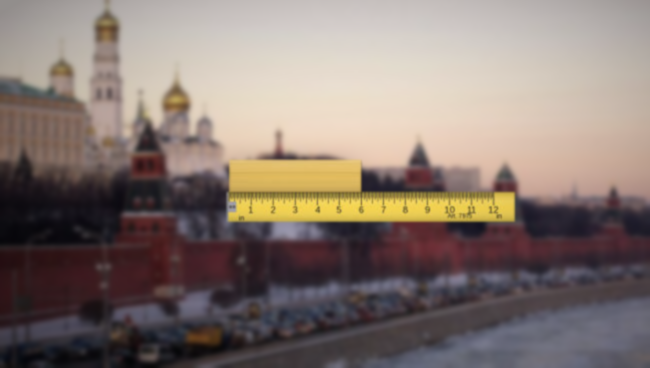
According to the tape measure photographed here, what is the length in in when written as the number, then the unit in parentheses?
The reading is 6 (in)
